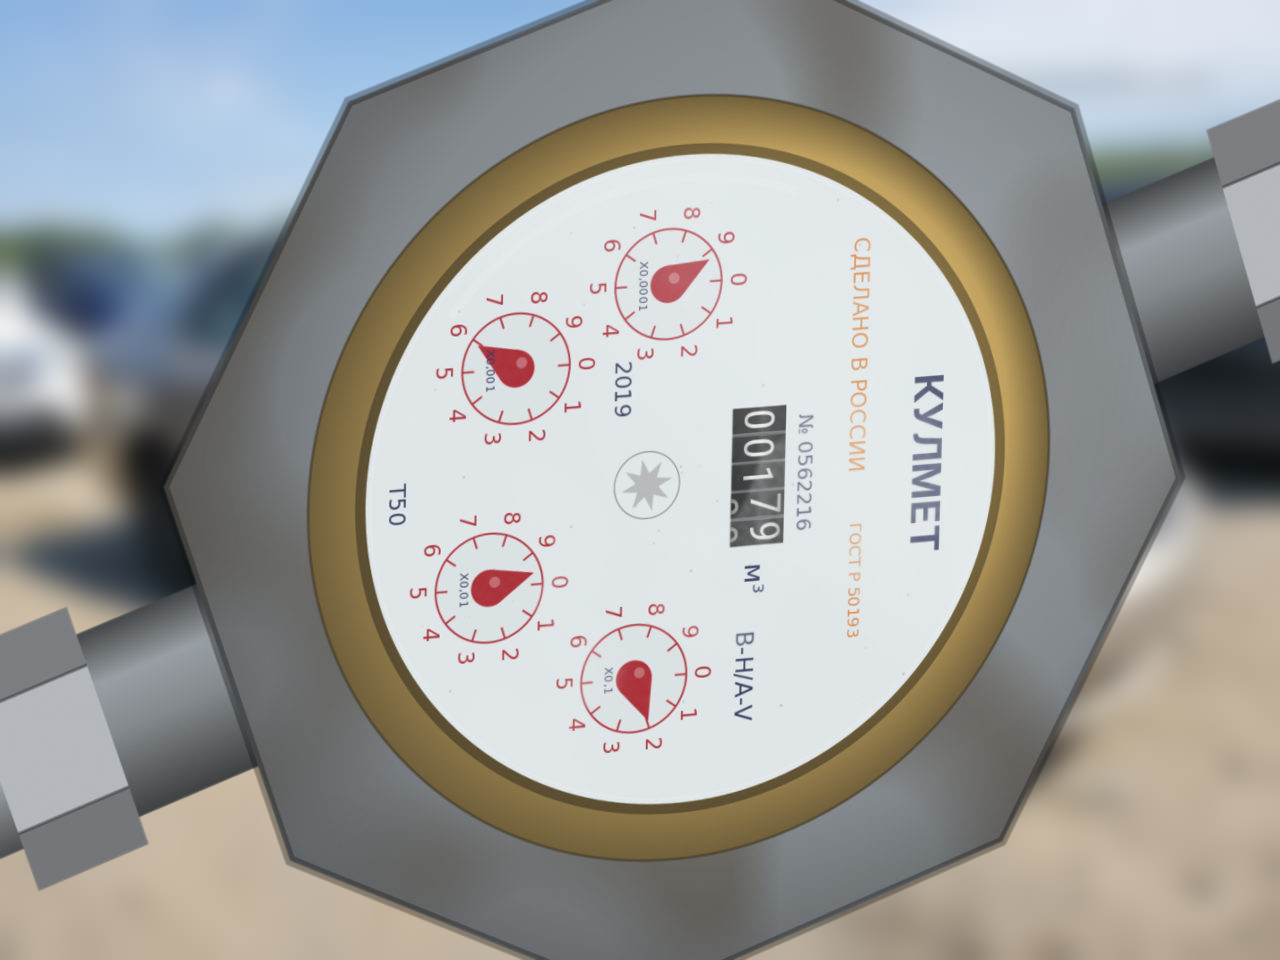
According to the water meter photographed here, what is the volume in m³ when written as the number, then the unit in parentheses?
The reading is 179.1959 (m³)
